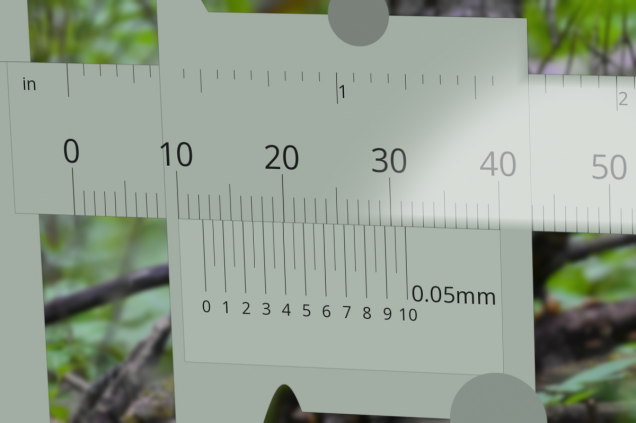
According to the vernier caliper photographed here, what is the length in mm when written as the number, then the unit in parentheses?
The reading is 12.3 (mm)
